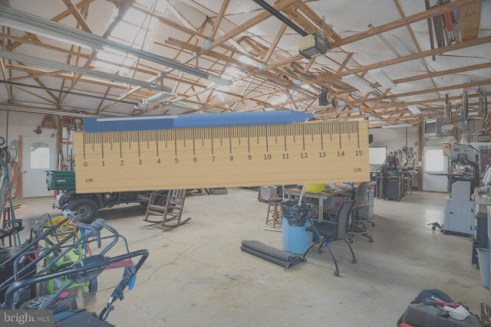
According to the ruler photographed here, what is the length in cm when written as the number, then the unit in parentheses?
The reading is 13 (cm)
